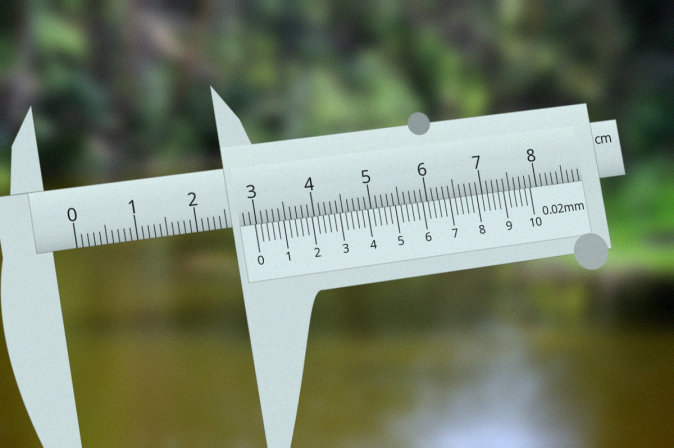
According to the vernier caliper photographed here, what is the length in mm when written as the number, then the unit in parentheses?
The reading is 29.8 (mm)
